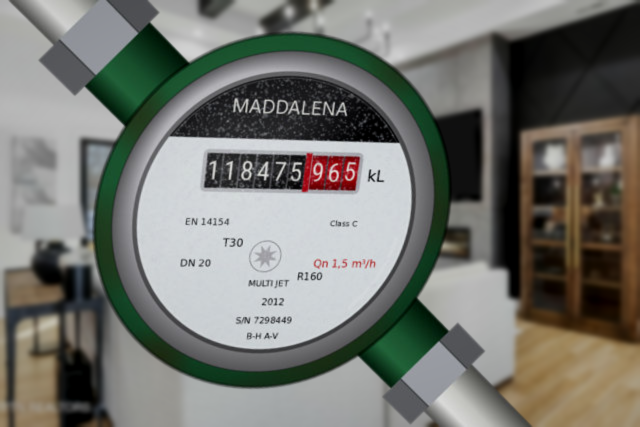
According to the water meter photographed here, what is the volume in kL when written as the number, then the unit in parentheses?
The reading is 118475.965 (kL)
